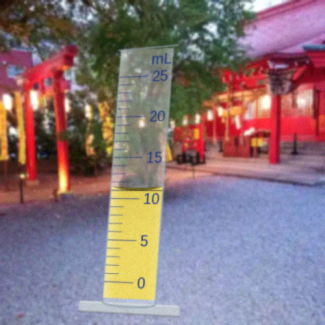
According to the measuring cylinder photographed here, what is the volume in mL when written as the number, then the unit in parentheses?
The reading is 11 (mL)
